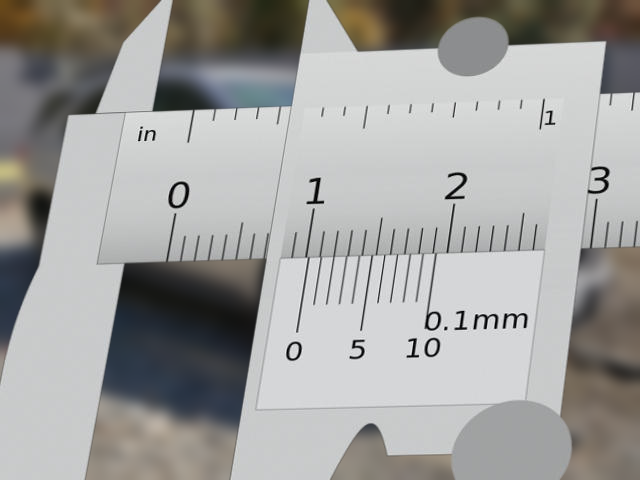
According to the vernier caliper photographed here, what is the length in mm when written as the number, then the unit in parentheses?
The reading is 10.2 (mm)
